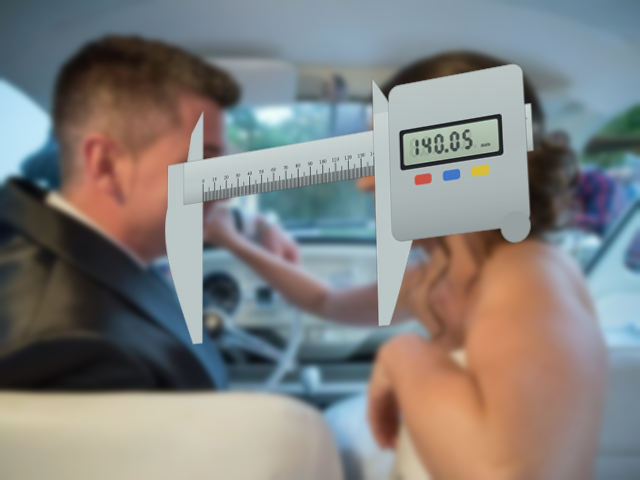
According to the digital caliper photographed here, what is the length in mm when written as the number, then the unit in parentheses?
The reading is 140.05 (mm)
